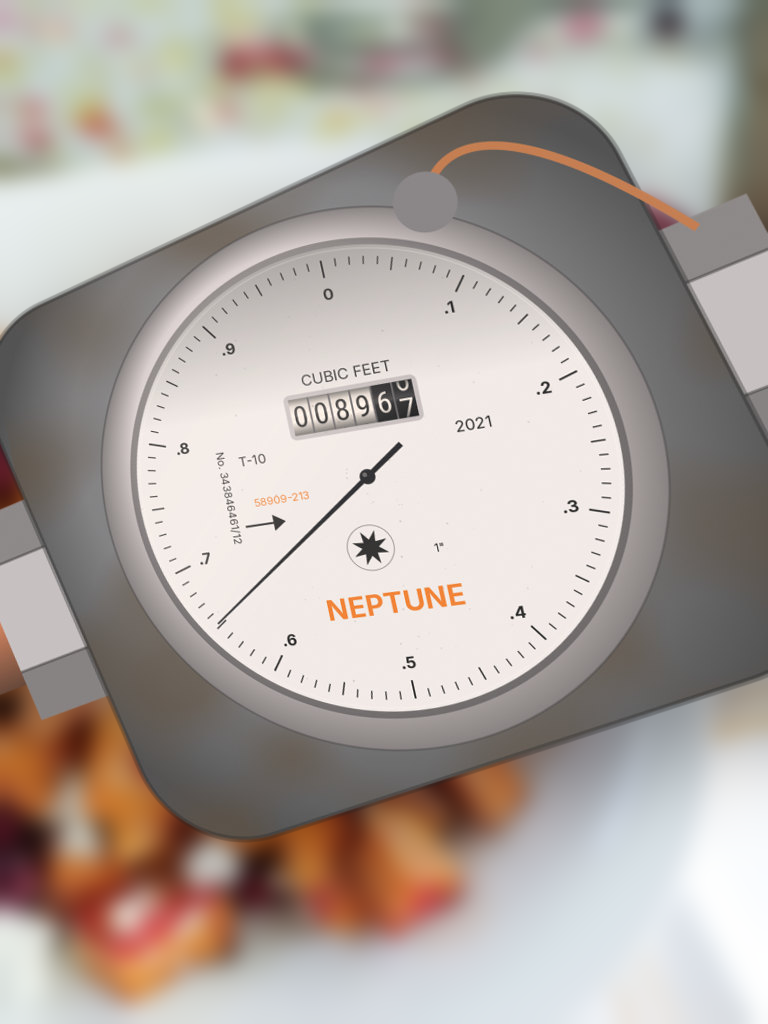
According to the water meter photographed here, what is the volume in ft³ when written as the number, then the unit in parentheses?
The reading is 8966.65 (ft³)
